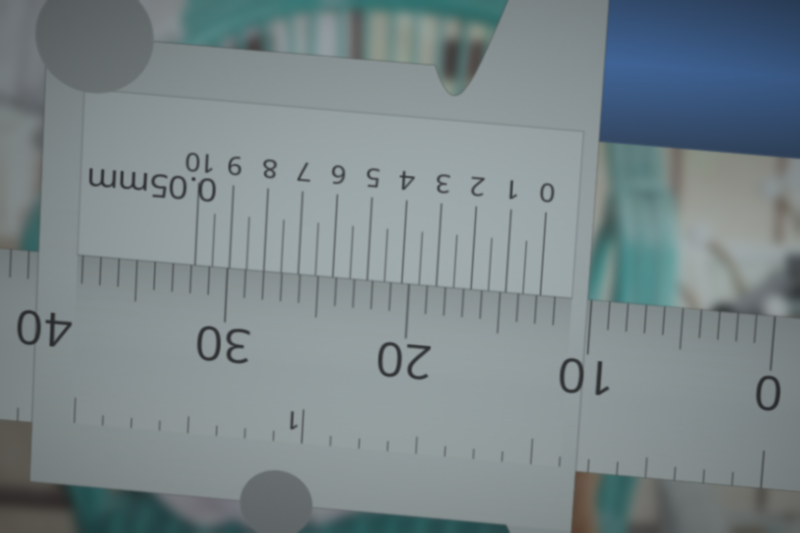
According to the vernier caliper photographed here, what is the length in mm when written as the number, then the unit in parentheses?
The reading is 12.8 (mm)
